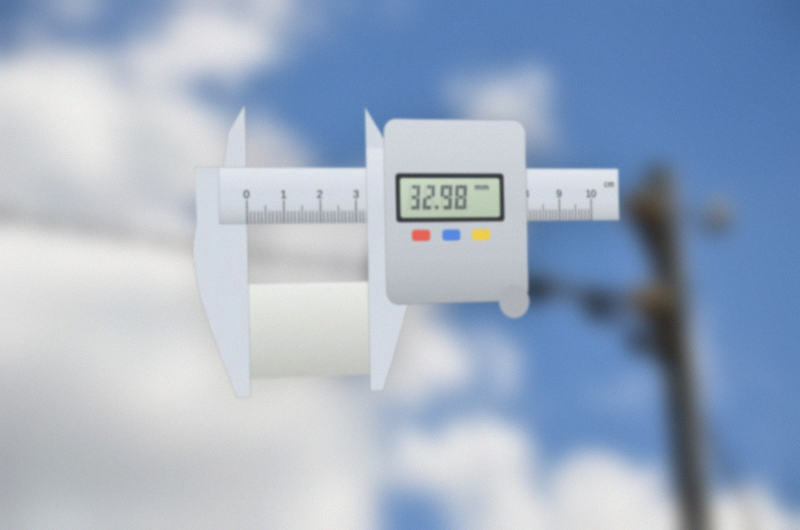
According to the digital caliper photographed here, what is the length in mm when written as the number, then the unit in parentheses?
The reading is 32.98 (mm)
